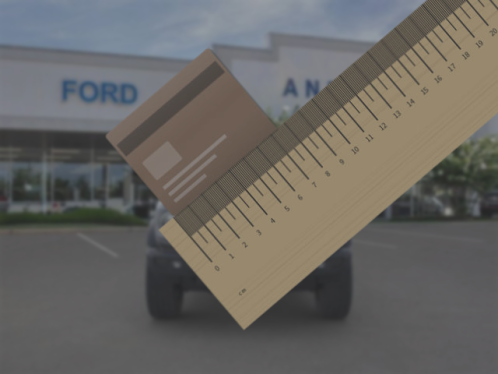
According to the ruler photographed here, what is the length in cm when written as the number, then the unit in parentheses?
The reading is 7.5 (cm)
